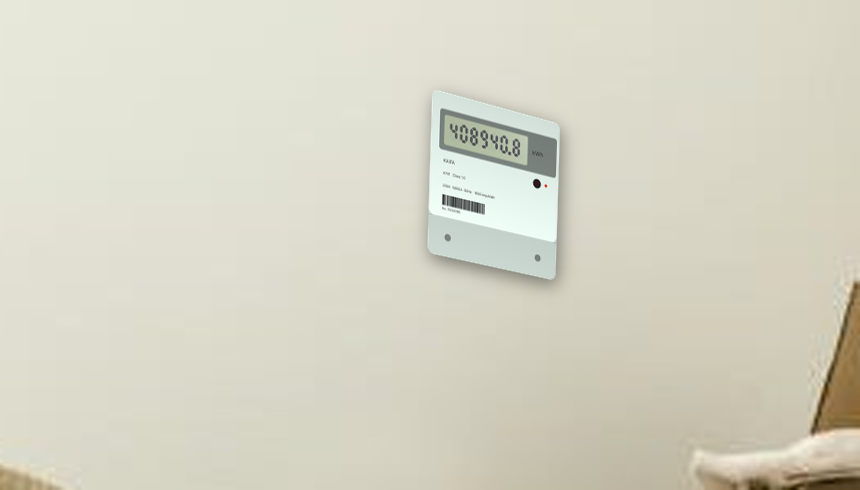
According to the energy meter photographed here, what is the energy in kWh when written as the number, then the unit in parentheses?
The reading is 408940.8 (kWh)
